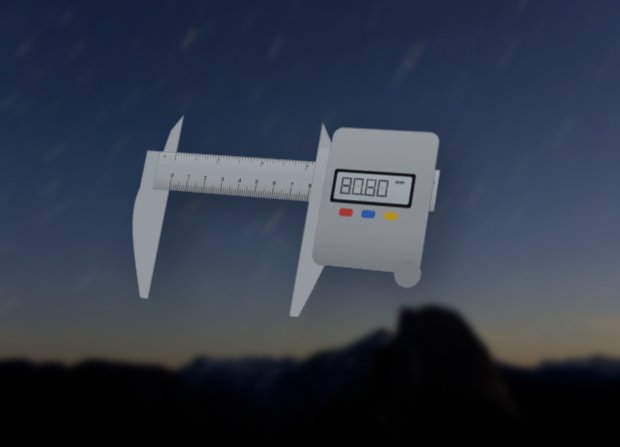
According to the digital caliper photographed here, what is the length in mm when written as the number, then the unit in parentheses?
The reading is 80.80 (mm)
